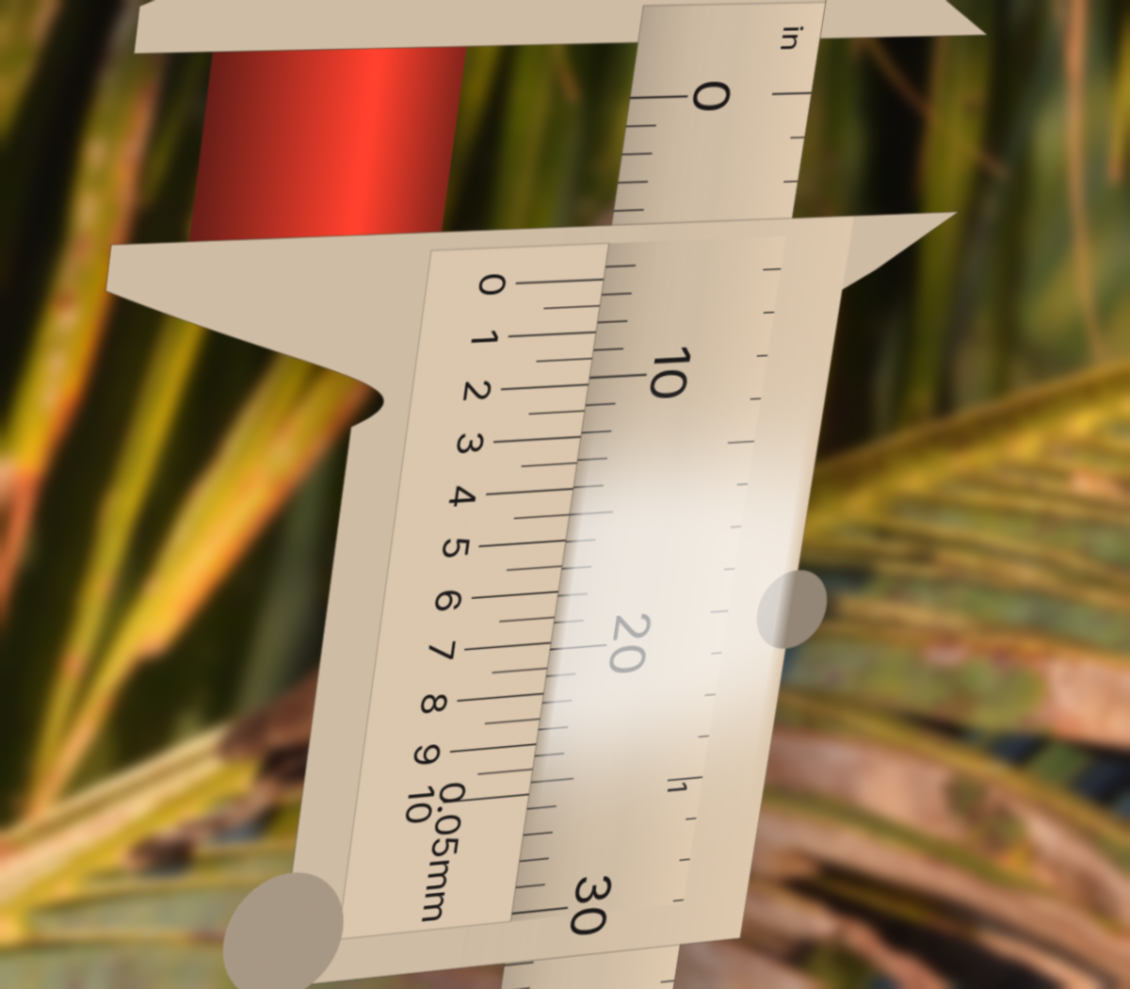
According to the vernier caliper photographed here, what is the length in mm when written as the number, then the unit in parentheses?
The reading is 6.45 (mm)
